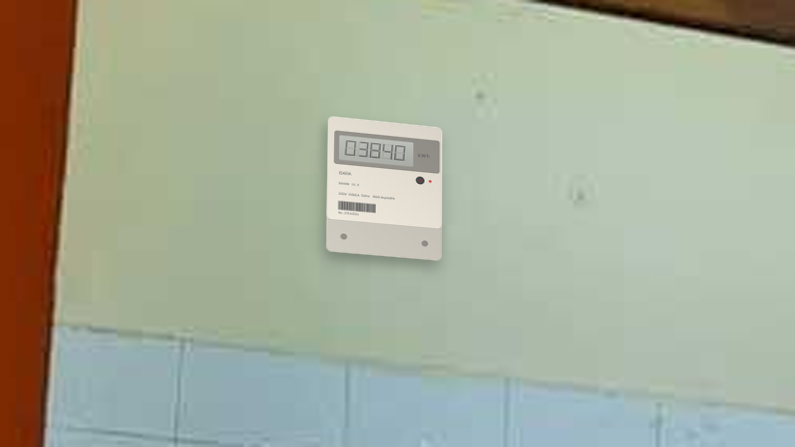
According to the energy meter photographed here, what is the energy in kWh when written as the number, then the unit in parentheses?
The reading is 3840 (kWh)
